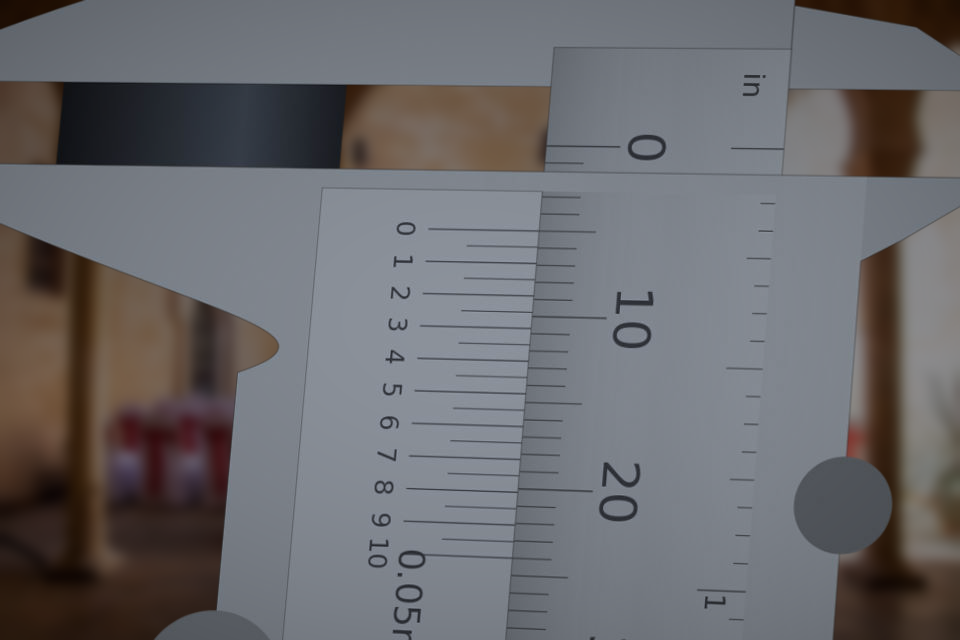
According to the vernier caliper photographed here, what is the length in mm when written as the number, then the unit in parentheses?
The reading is 5.0 (mm)
